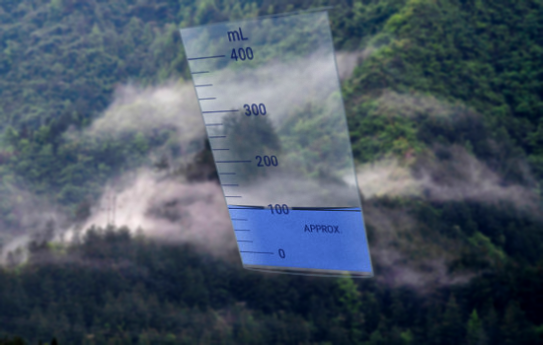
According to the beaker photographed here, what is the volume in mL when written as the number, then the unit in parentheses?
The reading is 100 (mL)
